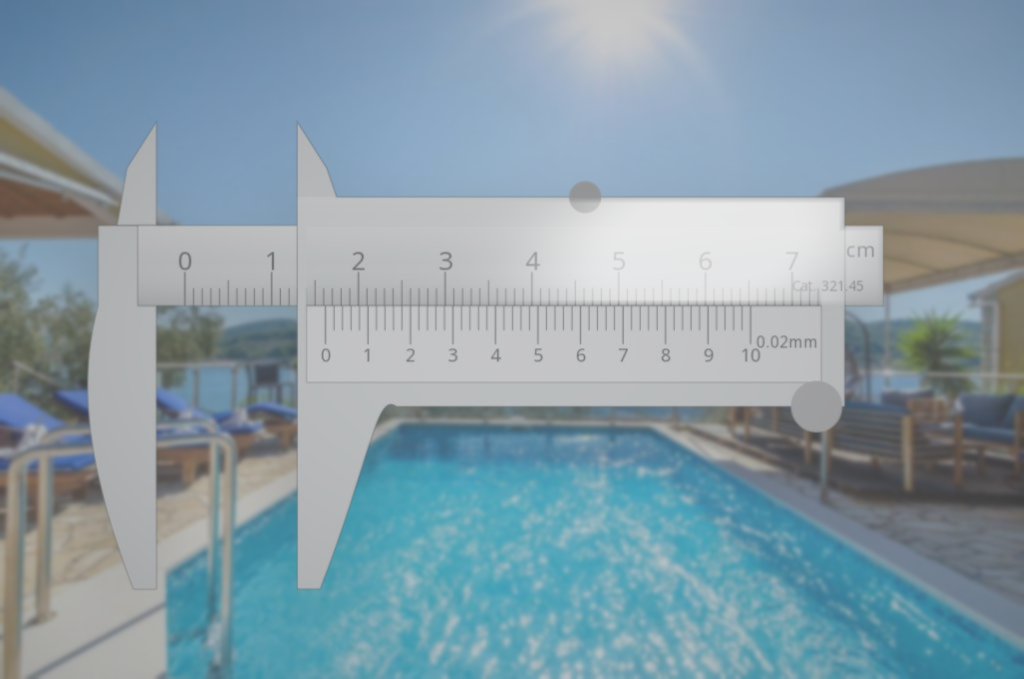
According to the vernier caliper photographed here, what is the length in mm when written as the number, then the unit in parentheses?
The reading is 16.2 (mm)
